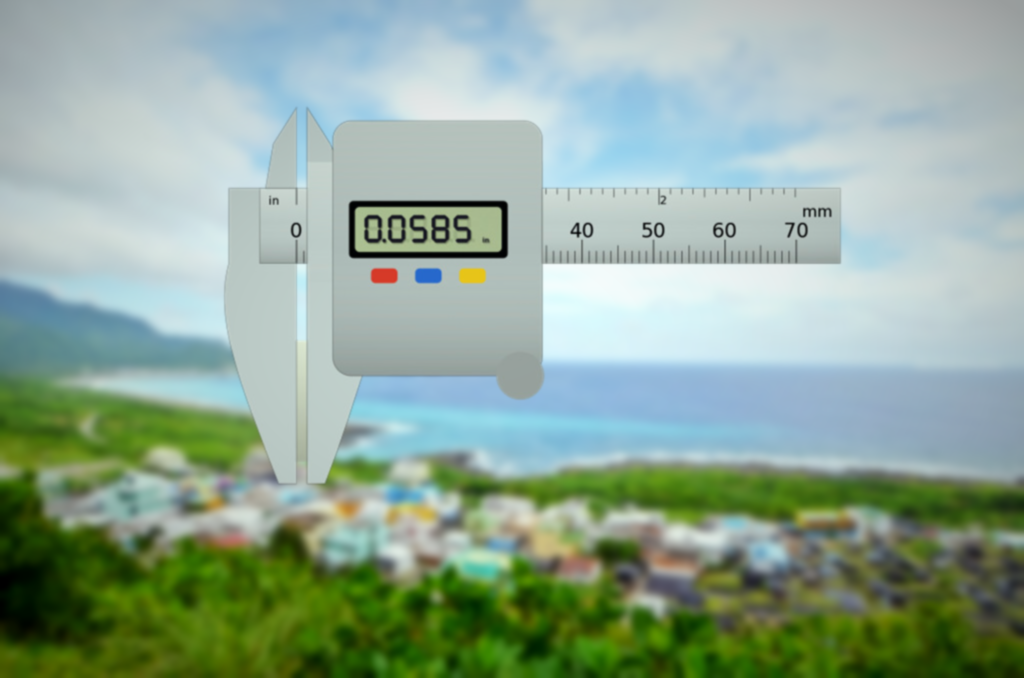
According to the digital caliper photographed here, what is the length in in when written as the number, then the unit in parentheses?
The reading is 0.0585 (in)
